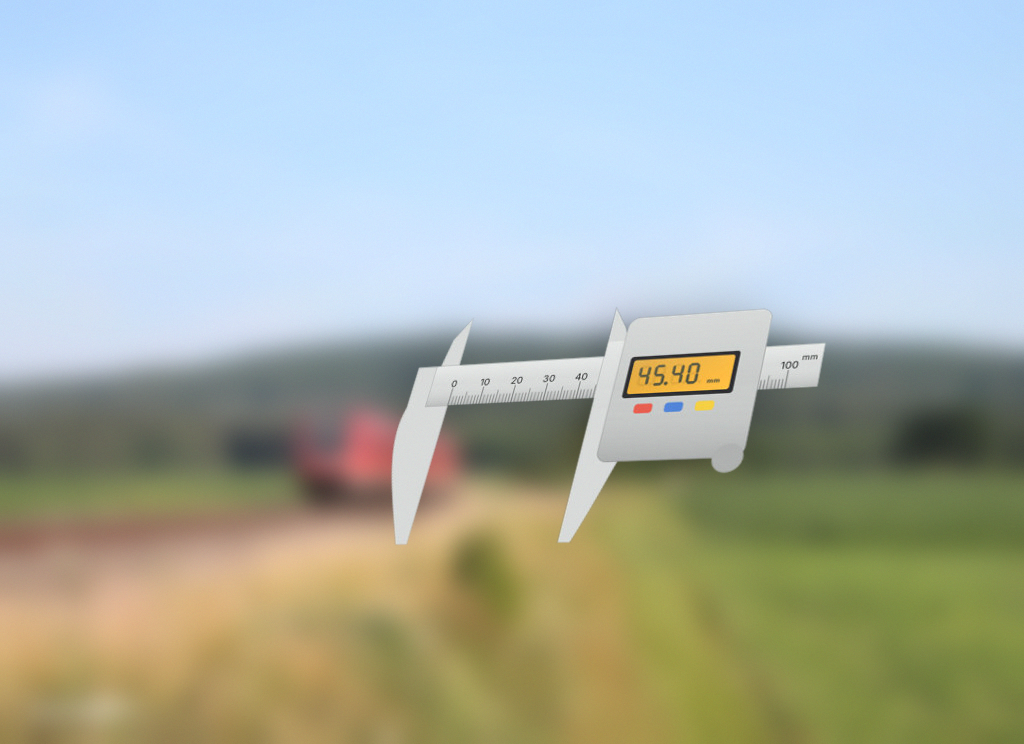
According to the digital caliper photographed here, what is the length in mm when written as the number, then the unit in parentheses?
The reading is 45.40 (mm)
